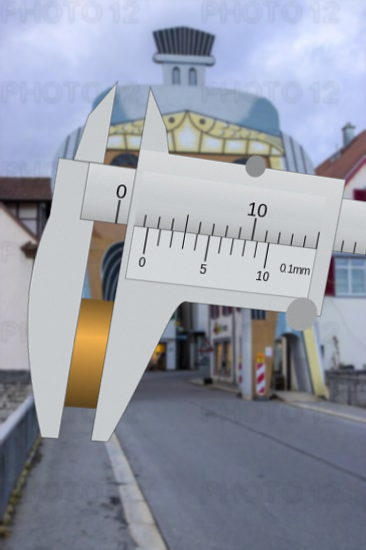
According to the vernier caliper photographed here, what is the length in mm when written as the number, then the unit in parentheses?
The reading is 2.3 (mm)
